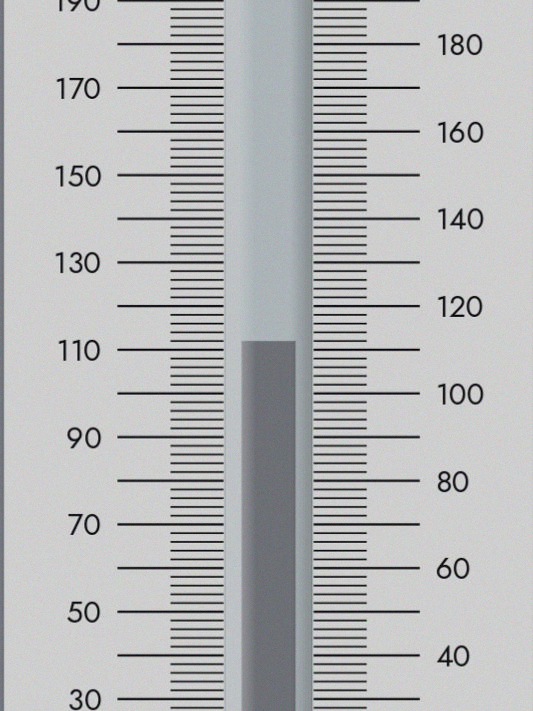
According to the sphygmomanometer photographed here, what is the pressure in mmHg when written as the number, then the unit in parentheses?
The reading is 112 (mmHg)
